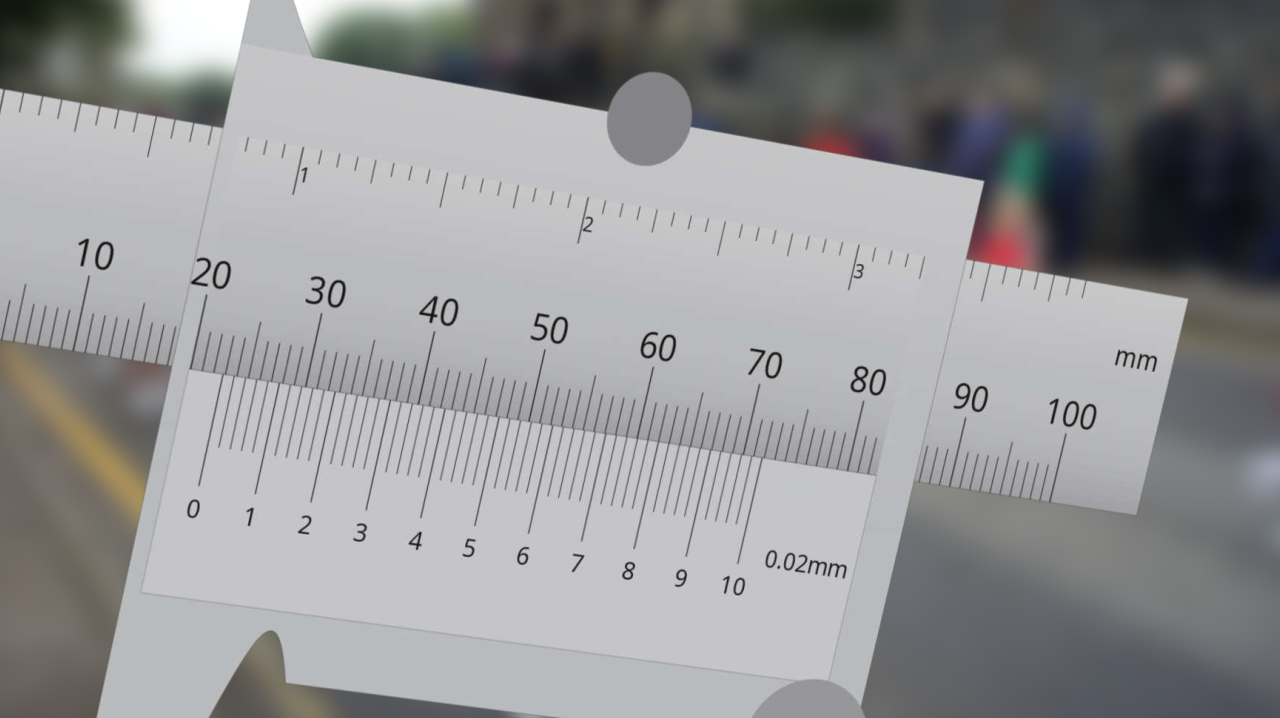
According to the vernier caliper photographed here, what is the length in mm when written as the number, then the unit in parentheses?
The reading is 22.8 (mm)
